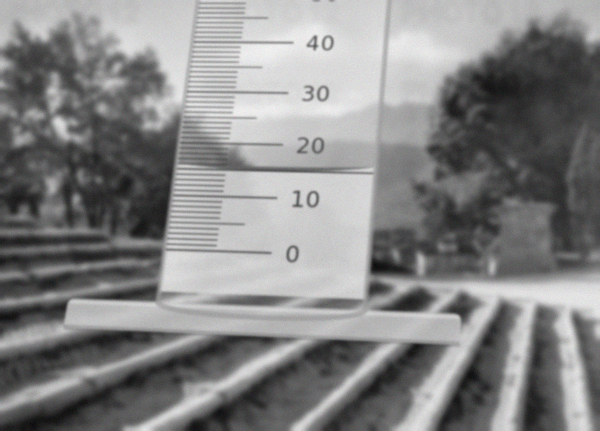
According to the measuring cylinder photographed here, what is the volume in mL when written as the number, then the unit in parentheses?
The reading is 15 (mL)
